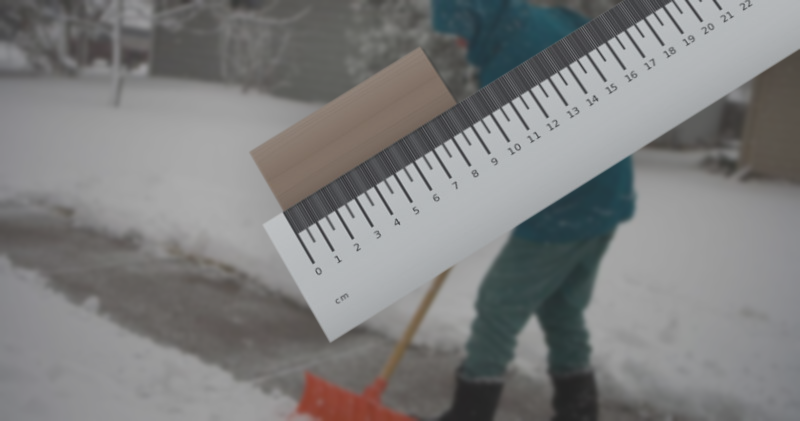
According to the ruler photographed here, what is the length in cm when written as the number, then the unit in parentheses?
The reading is 9 (cm)
